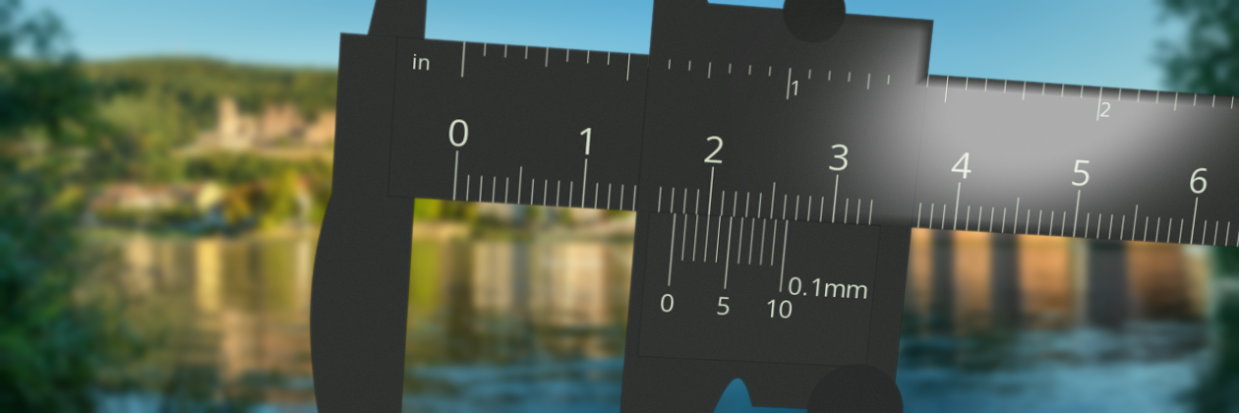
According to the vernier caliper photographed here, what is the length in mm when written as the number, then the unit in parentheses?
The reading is 17.3 (mm)
